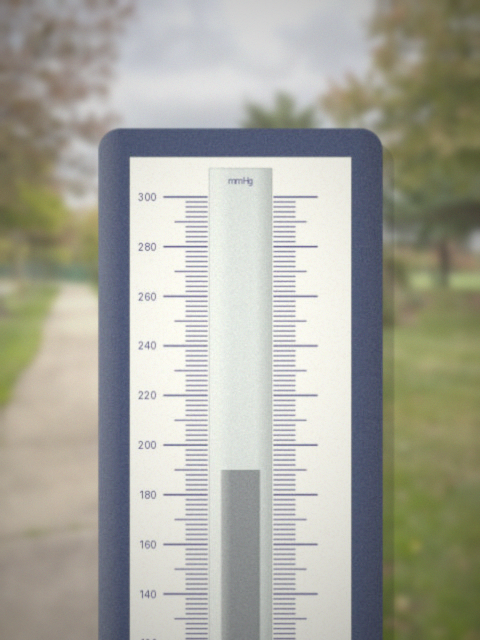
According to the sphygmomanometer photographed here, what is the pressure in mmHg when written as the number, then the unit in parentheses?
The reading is 190 (mmHg)
